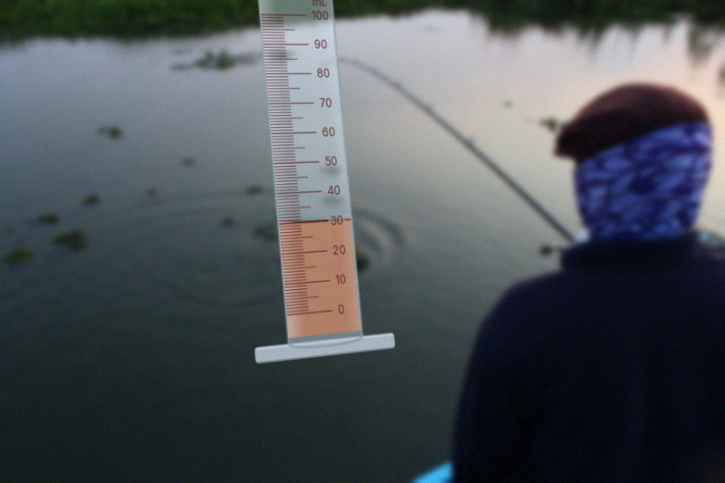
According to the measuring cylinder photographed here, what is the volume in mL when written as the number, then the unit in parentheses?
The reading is 30 (mL)
